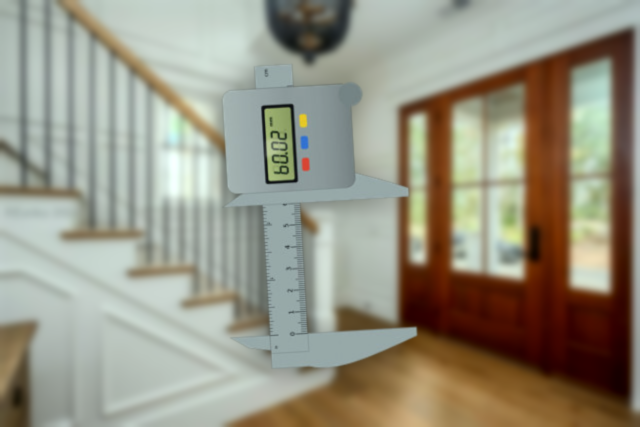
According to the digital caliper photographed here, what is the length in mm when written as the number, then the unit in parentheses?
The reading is 60.02 (mm)
